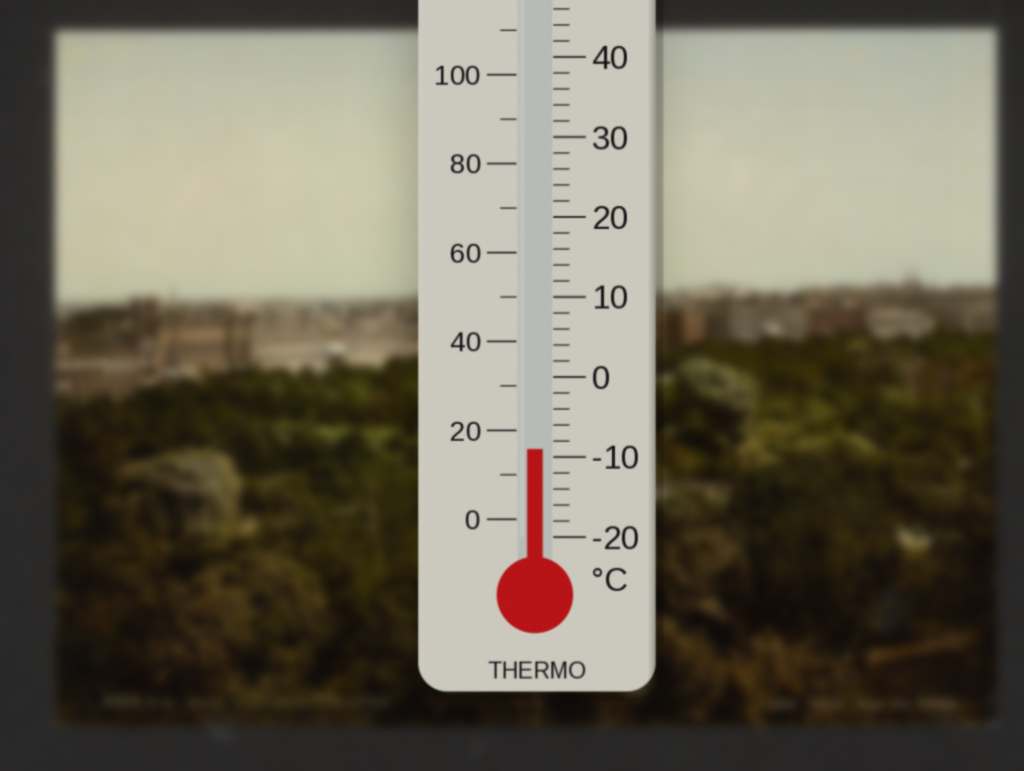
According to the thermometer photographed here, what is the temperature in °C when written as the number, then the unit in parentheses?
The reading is -9 (°C)
